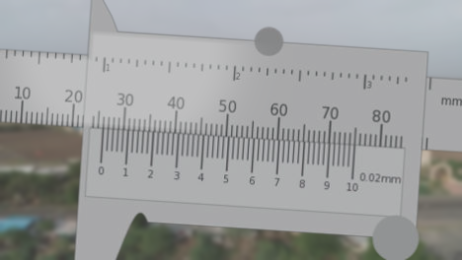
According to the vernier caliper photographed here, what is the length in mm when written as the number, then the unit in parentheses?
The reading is 26.0 (mm)
